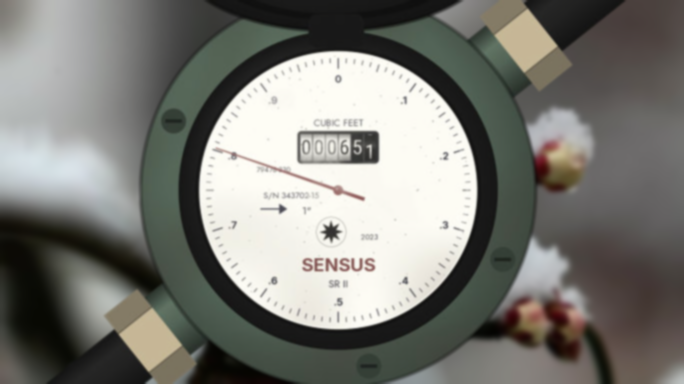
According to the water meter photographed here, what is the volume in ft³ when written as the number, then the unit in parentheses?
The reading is 650.80 (ft³)
